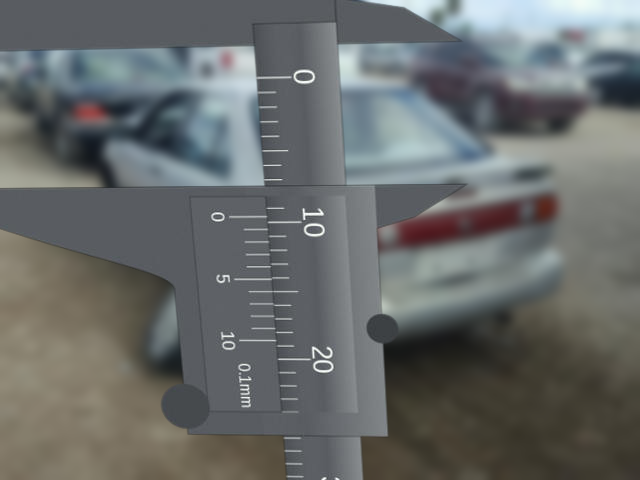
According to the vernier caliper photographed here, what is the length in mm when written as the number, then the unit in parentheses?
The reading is 9.6 (mm)
